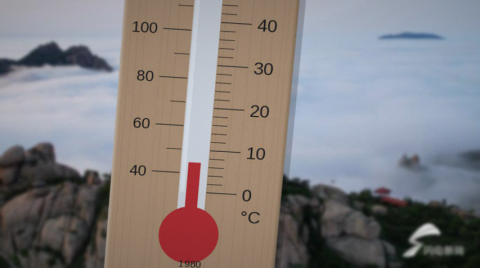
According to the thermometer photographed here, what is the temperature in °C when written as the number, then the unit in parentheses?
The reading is 7 (°C)
